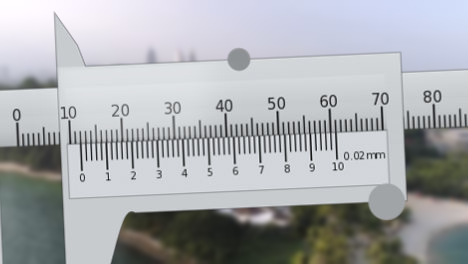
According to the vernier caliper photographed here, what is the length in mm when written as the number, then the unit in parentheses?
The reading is 12.0 (mm)
